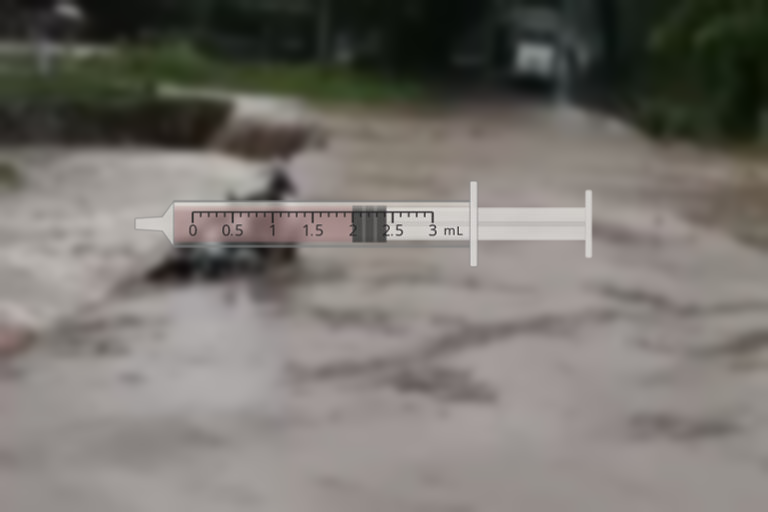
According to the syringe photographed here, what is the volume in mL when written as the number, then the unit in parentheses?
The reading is 2 (mL)
